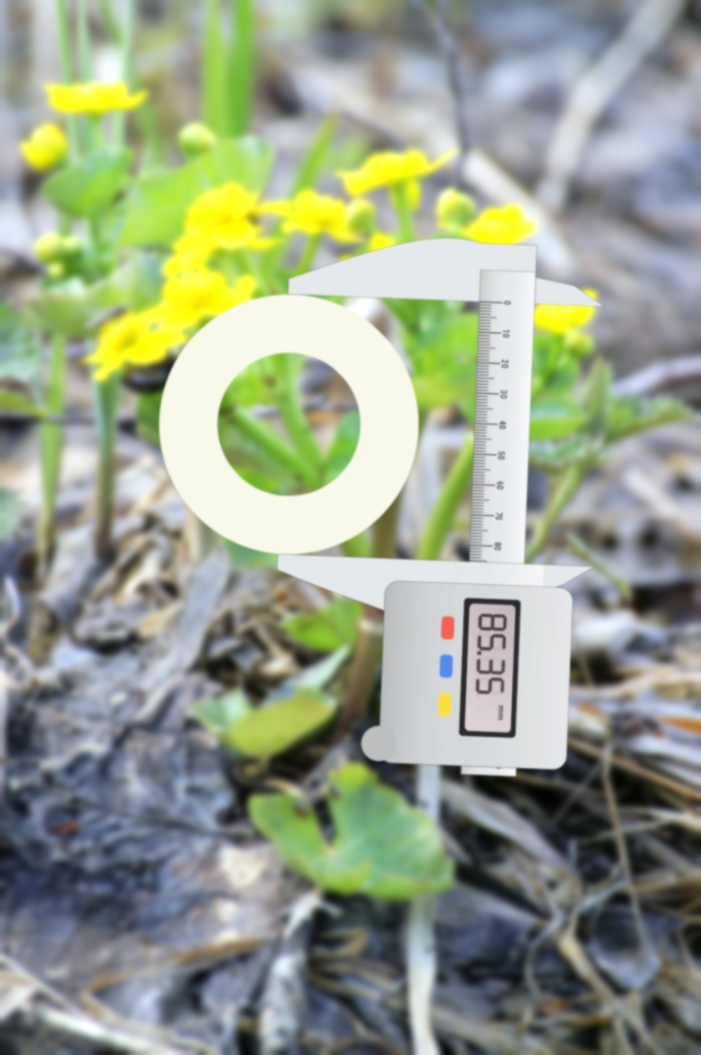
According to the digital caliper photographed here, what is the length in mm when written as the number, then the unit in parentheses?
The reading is 85.35 (mm)
